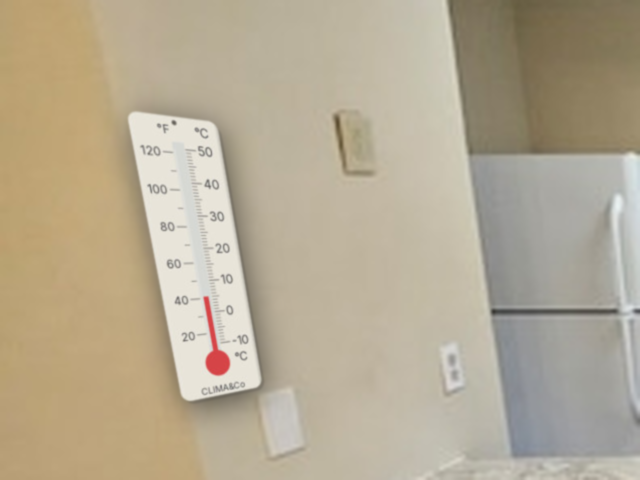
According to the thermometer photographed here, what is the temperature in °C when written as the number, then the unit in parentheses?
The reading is 5 (°C)
